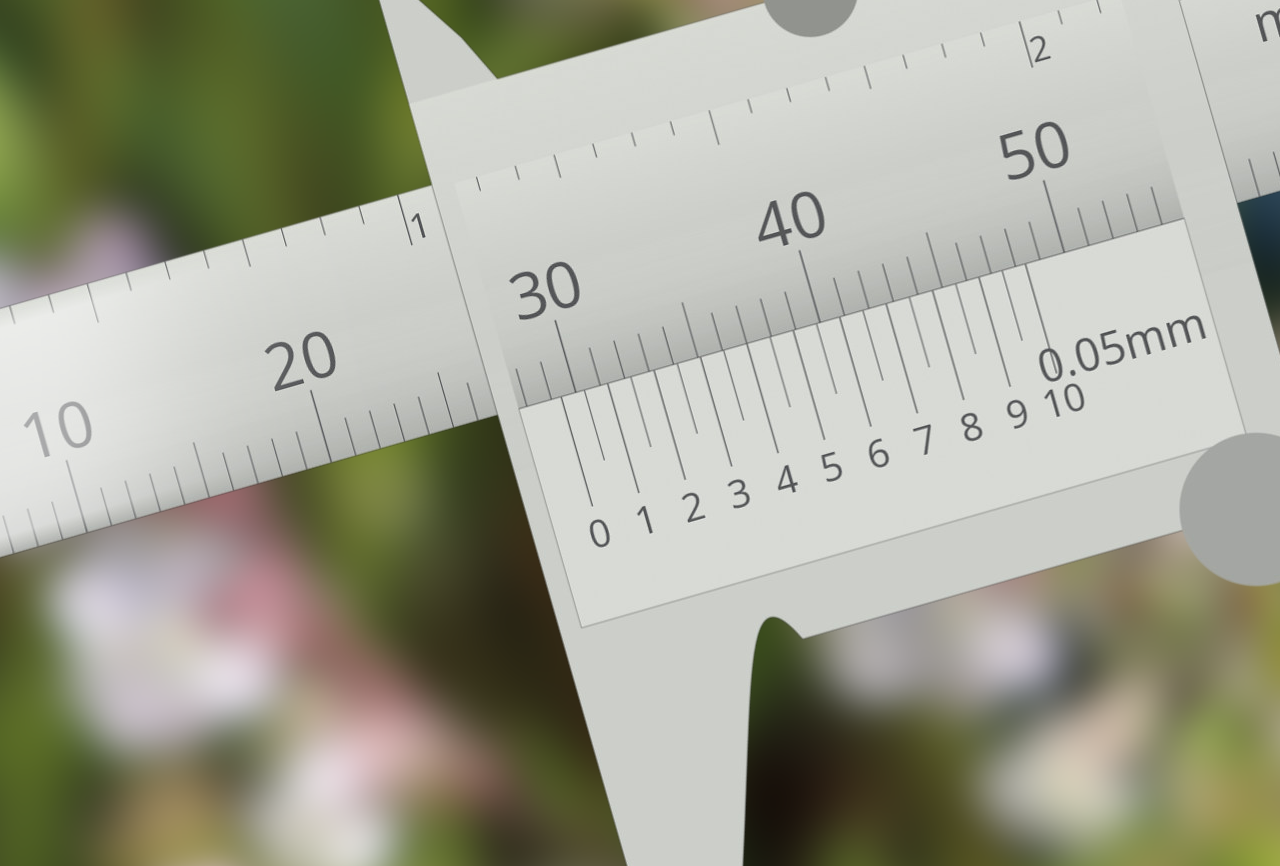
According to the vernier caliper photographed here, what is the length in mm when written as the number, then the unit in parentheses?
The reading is 29.40 (mm)
